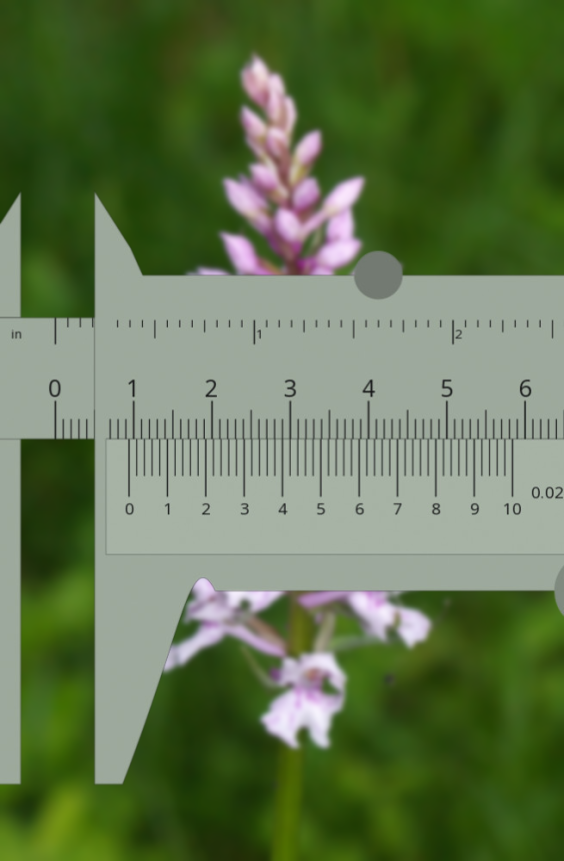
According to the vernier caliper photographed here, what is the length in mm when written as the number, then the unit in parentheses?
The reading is 9.4 (mm)
